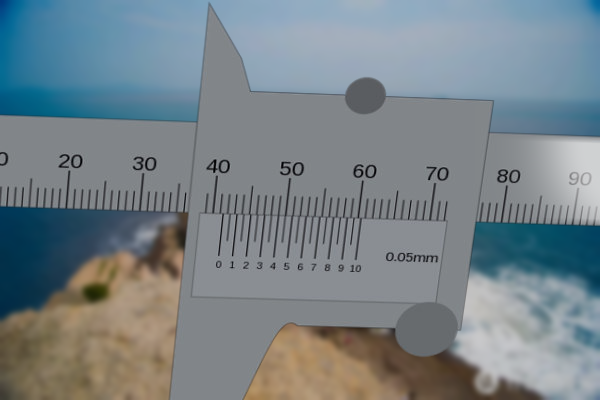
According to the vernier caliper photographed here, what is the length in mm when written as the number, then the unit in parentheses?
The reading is 41.4 (mm)
